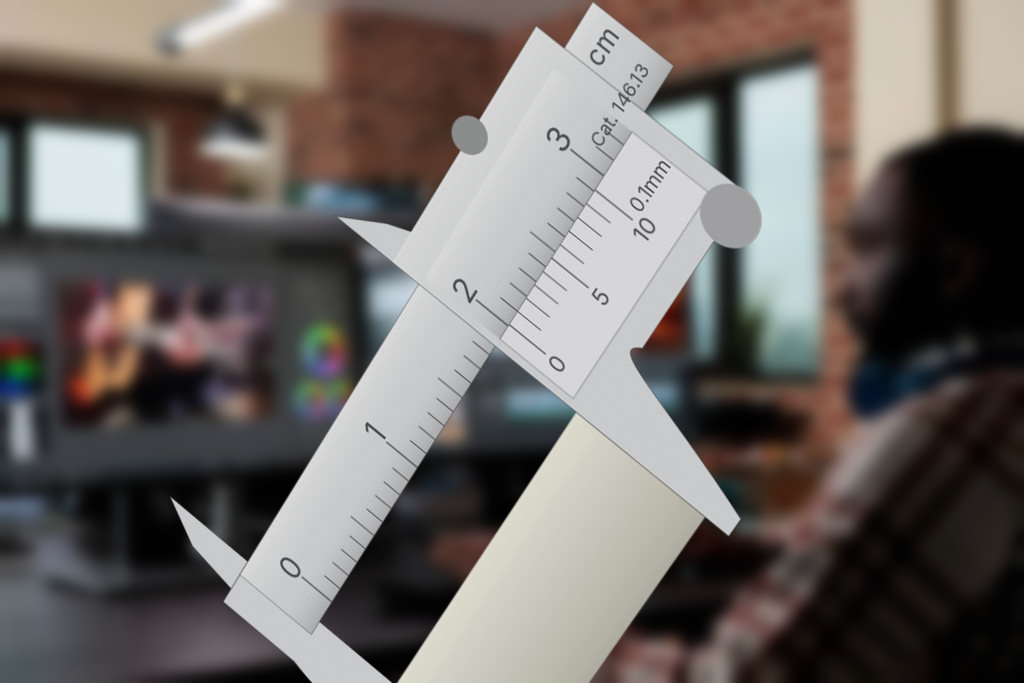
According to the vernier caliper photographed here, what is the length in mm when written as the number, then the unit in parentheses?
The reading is 20.1 (mm)
